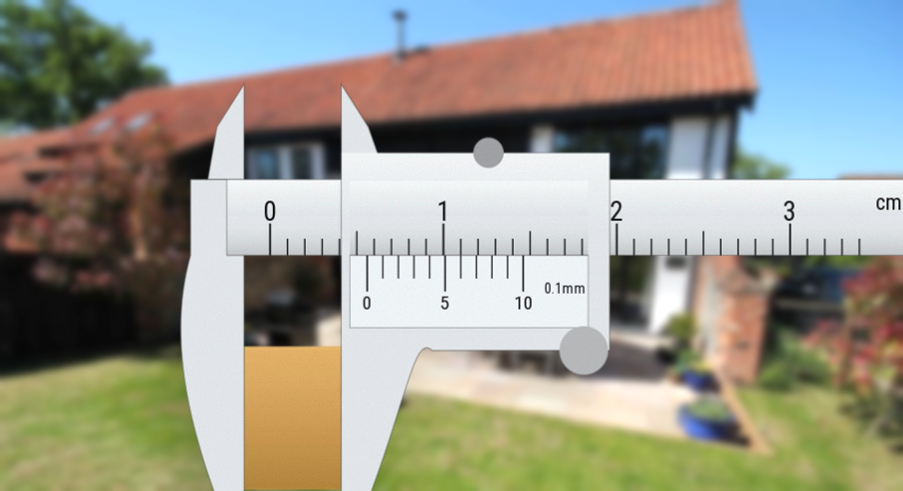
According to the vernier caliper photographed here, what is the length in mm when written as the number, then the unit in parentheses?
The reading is 5.6 (mm)
